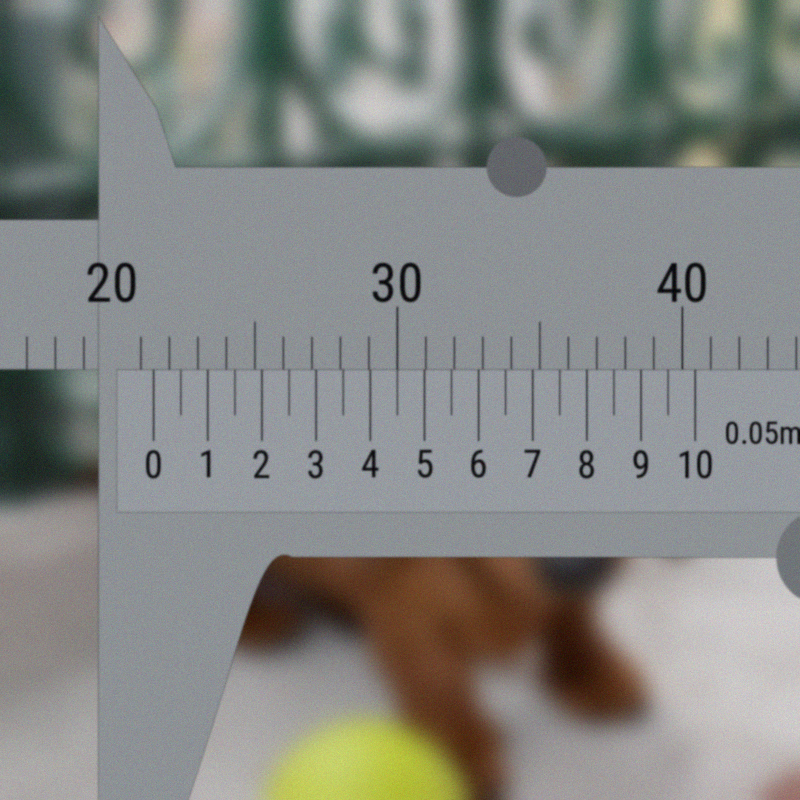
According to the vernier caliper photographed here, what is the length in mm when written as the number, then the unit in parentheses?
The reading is 21.45 (mm)
